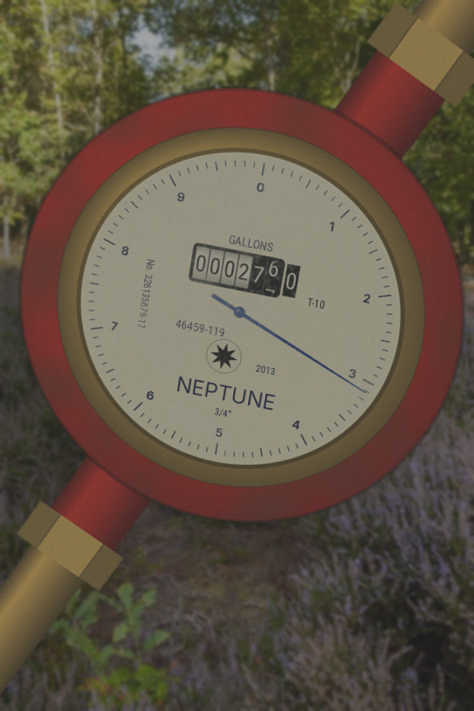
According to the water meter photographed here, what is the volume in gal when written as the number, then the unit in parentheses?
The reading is 2763.1 (gal)
